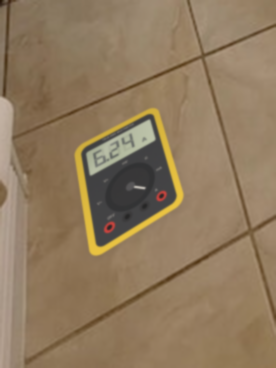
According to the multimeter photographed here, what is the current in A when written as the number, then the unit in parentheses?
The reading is 6.24 (A)
